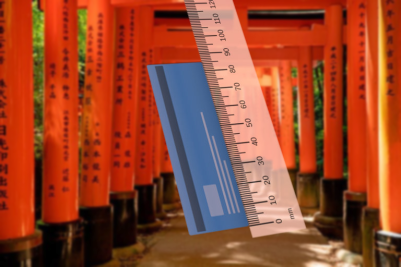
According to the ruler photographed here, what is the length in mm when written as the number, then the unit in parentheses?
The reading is 85 (mm)
